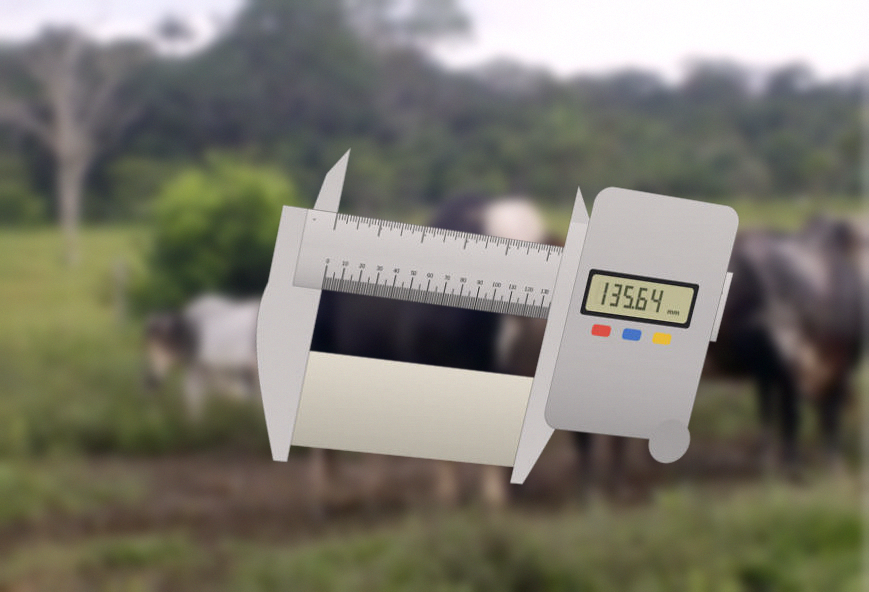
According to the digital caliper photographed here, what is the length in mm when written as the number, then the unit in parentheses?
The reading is 135.64 (mm)
